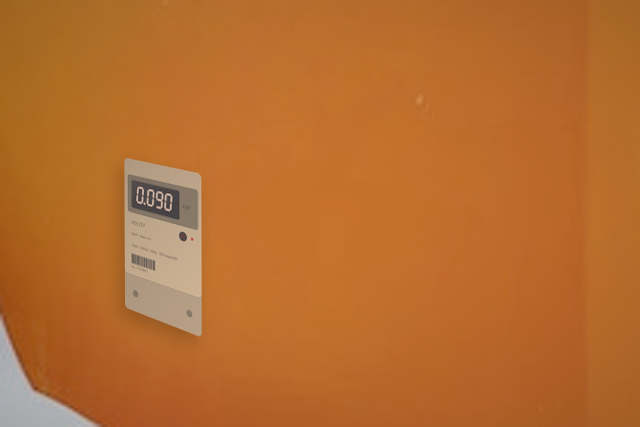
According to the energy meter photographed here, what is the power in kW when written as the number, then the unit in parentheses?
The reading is 0.090 (kW)
